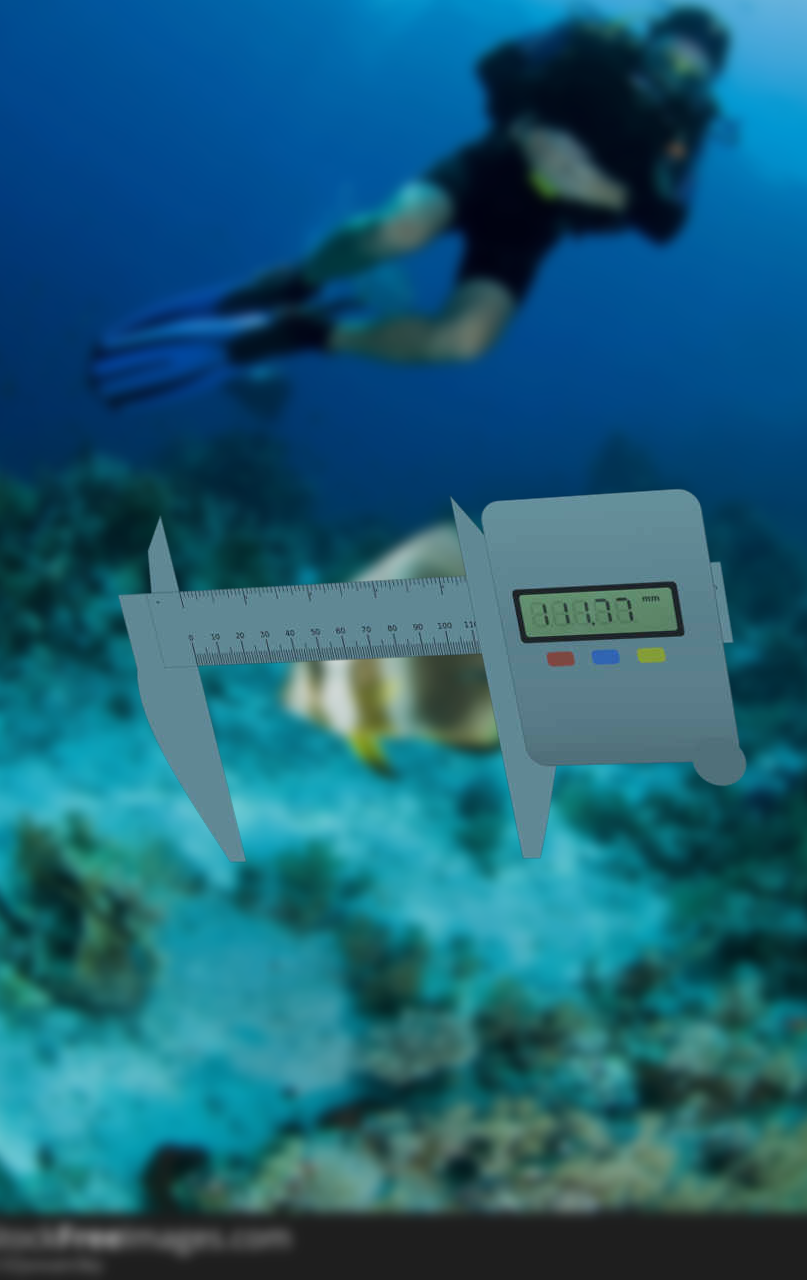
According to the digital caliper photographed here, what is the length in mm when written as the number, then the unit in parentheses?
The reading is 111.77 (mm)
